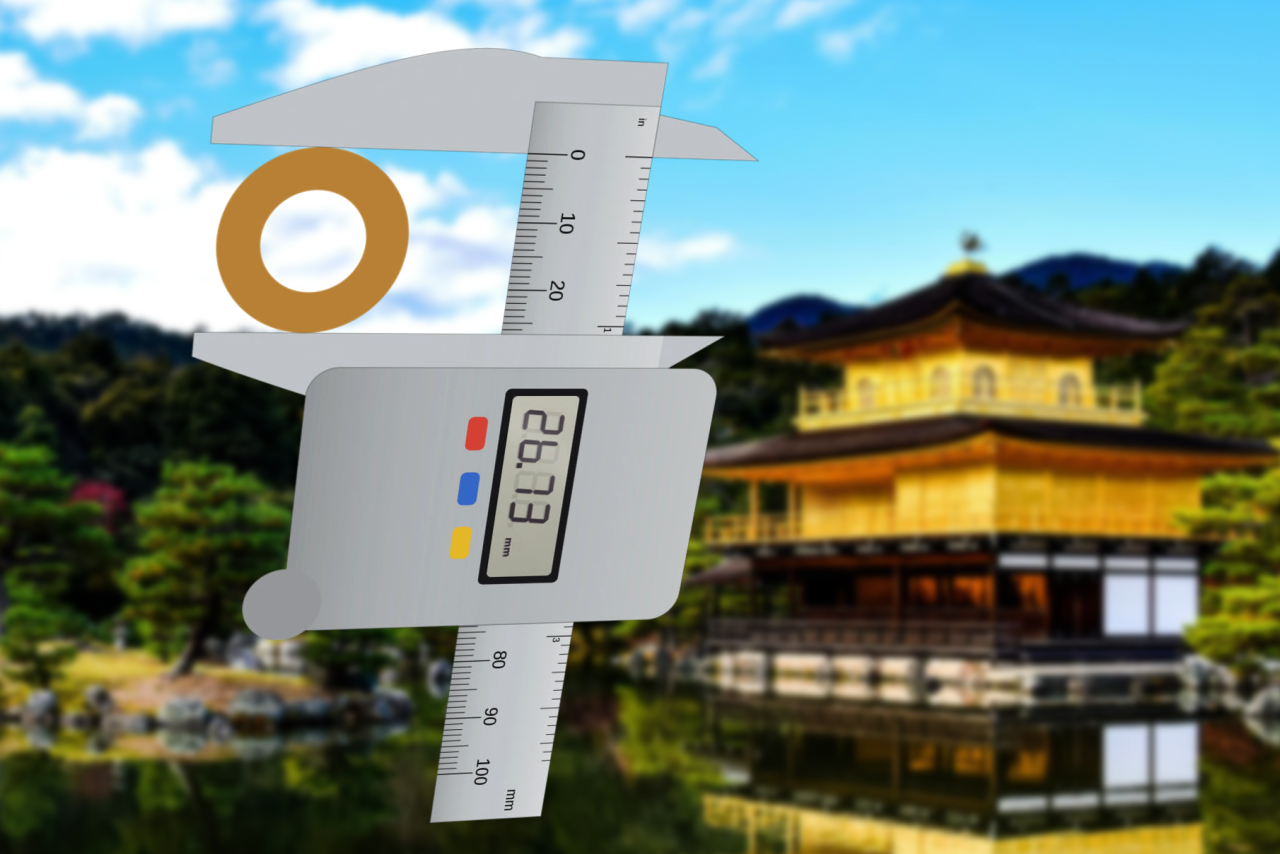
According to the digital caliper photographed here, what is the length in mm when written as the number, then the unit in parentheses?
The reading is 26.73 (mm)
